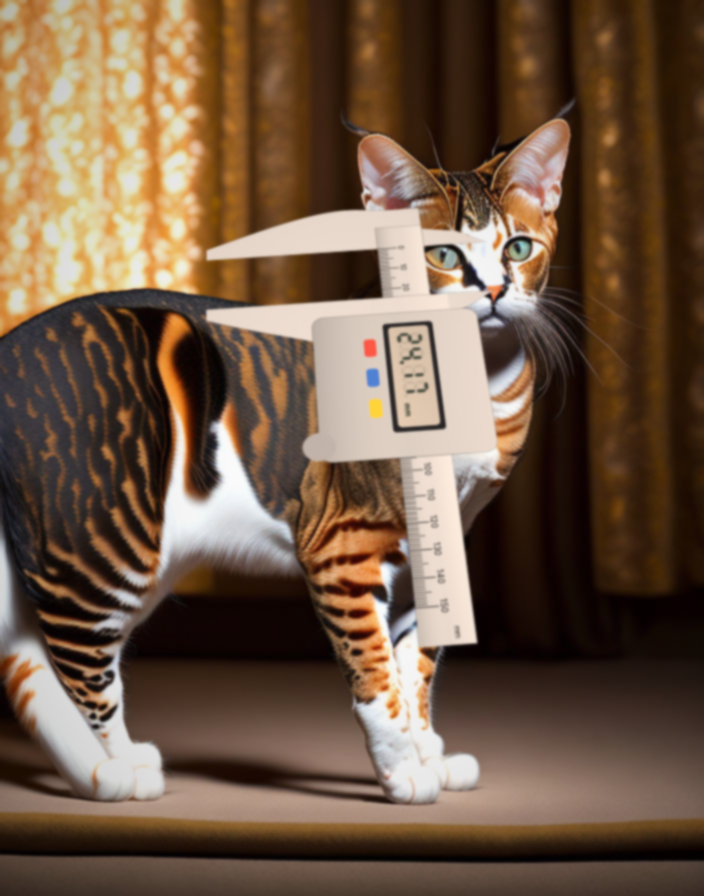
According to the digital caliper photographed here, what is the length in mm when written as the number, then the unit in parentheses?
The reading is 24.17 (mm)
